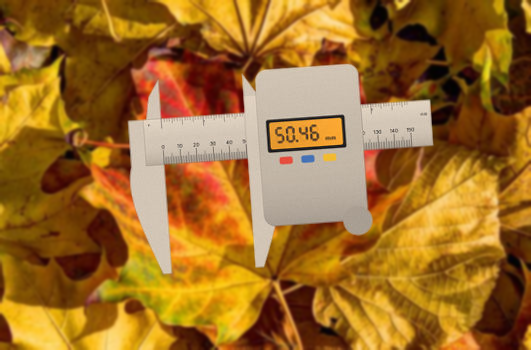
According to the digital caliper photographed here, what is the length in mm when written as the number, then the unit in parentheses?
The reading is 50.46 (mm)
